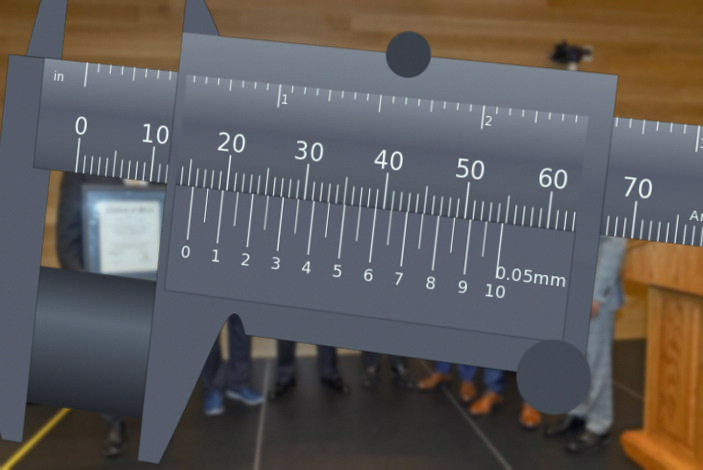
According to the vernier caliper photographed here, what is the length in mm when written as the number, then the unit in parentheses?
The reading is 15.6 (mm)
